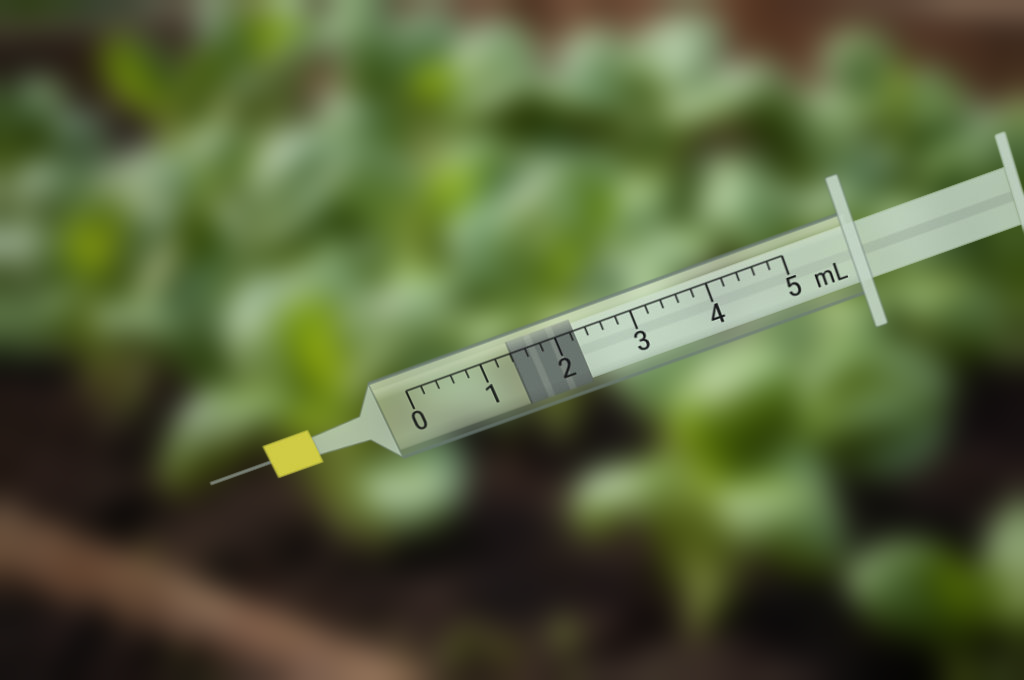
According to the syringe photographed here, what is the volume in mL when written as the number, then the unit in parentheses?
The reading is 1.4 (mL)
